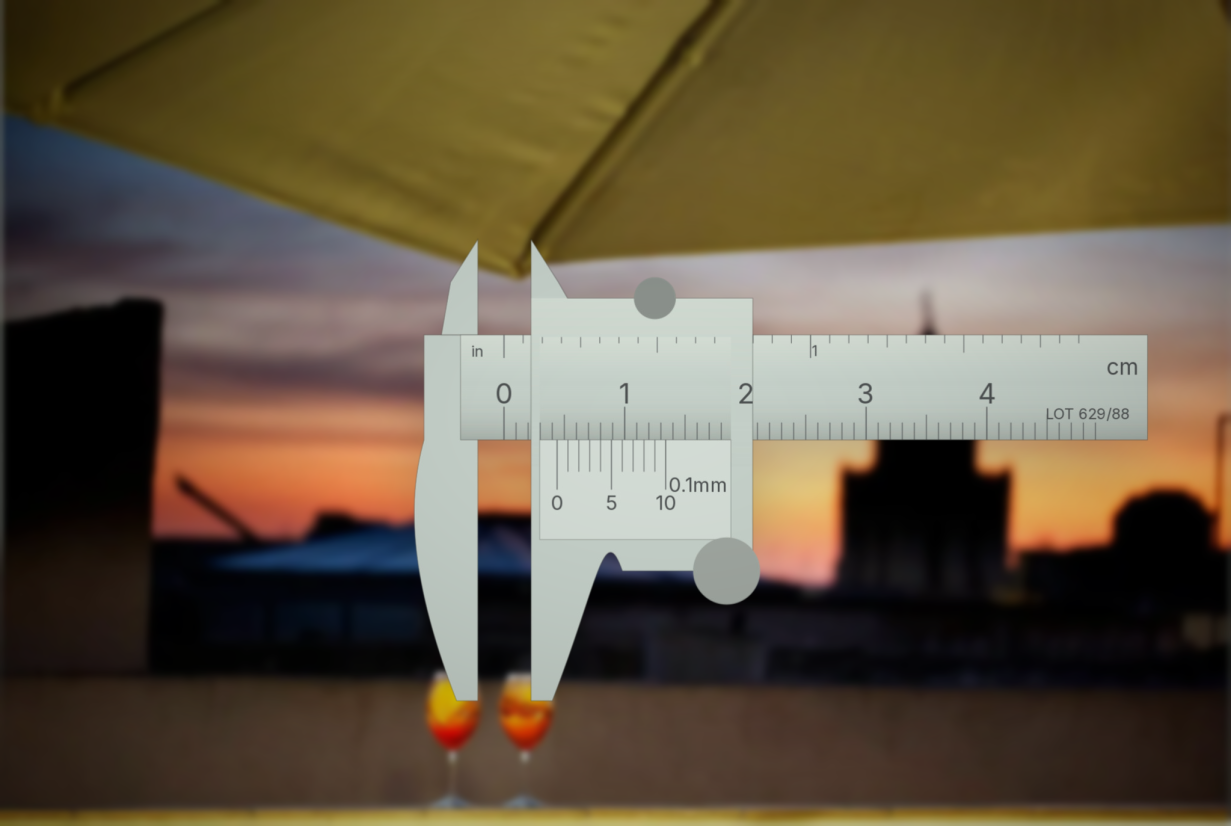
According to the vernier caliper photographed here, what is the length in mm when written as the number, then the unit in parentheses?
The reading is 4.4 (mm)
